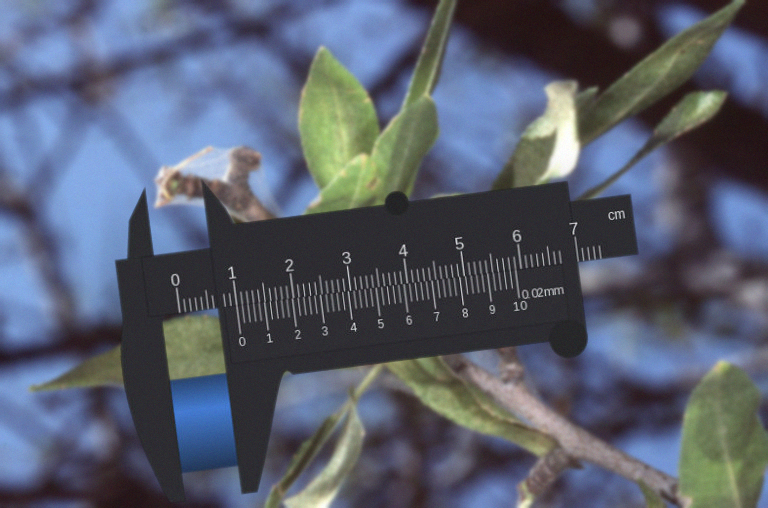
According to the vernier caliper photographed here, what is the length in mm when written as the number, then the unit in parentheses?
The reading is 10.0 (mm)
